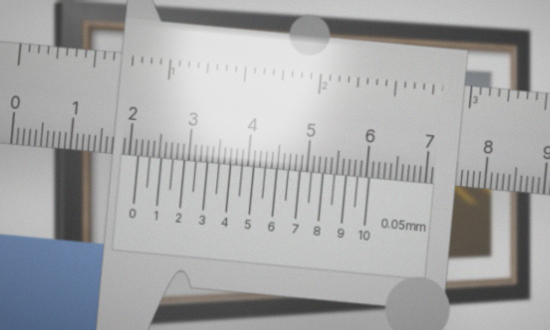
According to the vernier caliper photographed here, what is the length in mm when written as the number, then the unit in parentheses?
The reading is 21.5 (mm)
